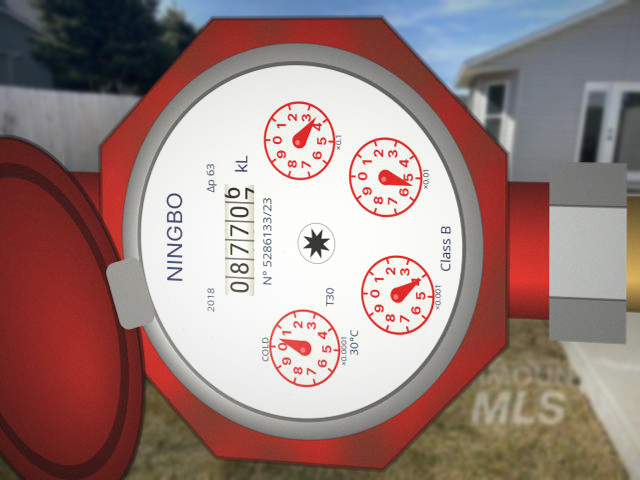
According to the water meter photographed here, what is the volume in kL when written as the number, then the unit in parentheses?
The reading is 87706.3540 (kL)
